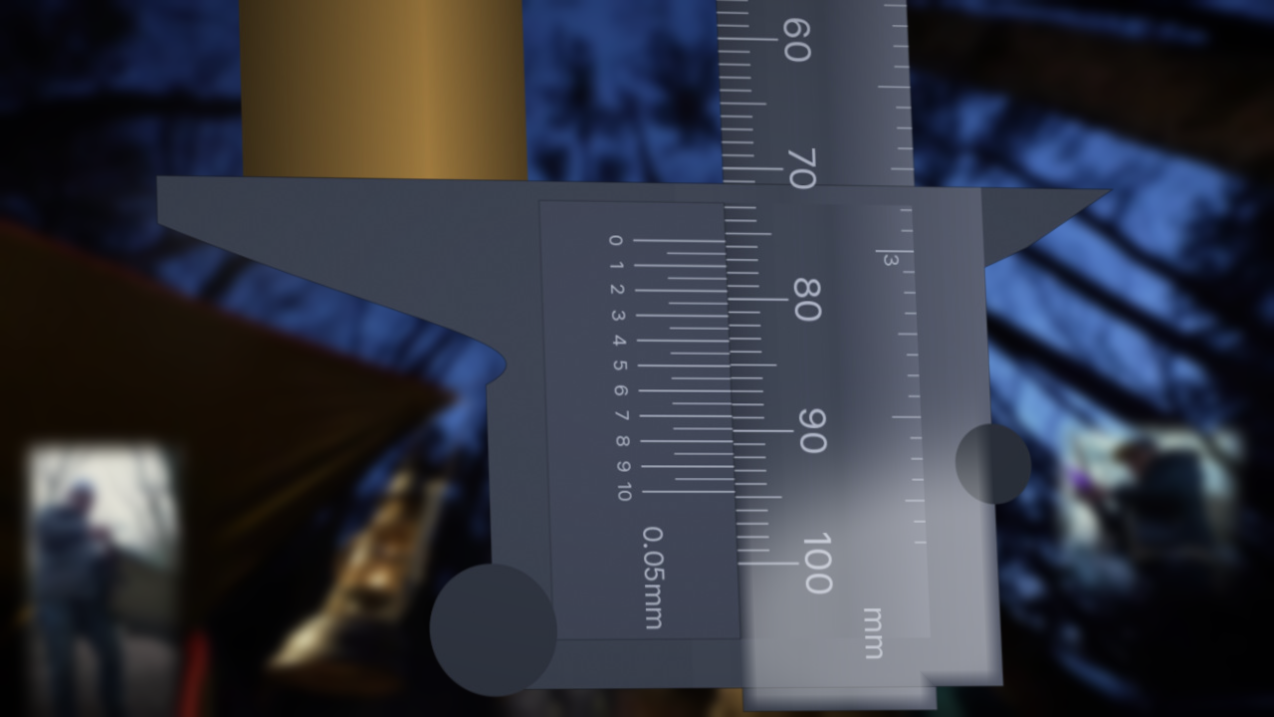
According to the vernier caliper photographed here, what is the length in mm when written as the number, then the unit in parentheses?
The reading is 75.6 (mm)
